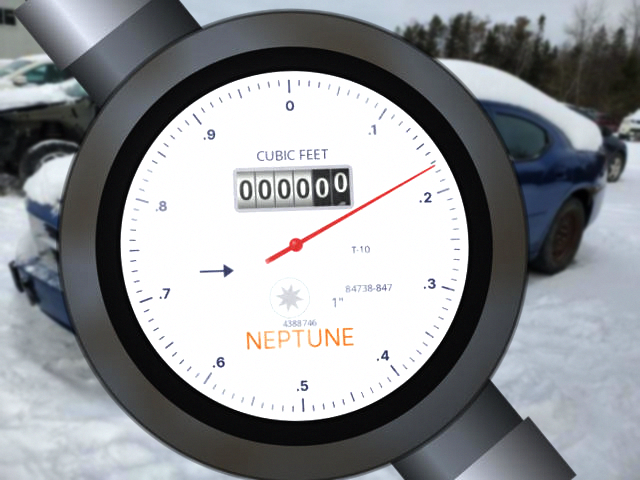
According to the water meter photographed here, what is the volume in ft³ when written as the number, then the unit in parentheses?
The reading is 0.17 (ft³)
